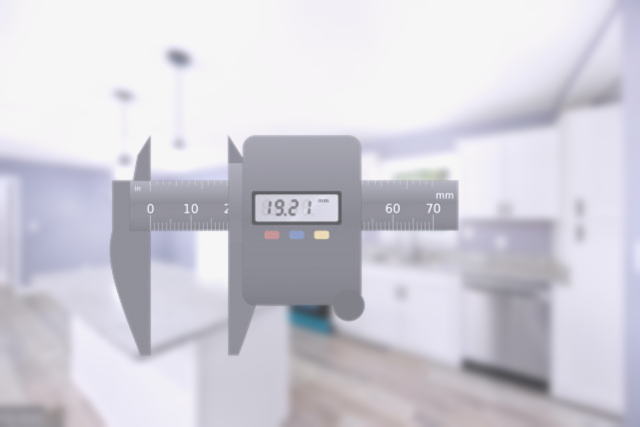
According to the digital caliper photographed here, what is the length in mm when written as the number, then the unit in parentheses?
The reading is 19.21 (mm)
